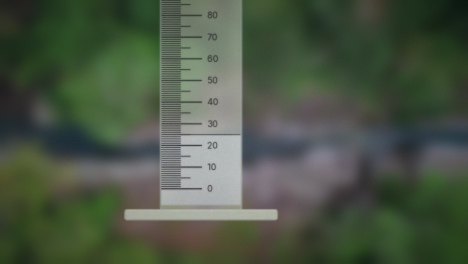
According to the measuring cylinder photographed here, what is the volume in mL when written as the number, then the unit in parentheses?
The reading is 25 (mL)
